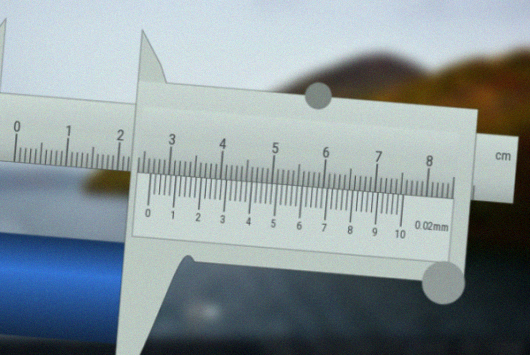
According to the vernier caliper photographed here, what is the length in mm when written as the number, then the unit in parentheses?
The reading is 26.5 (mm)
